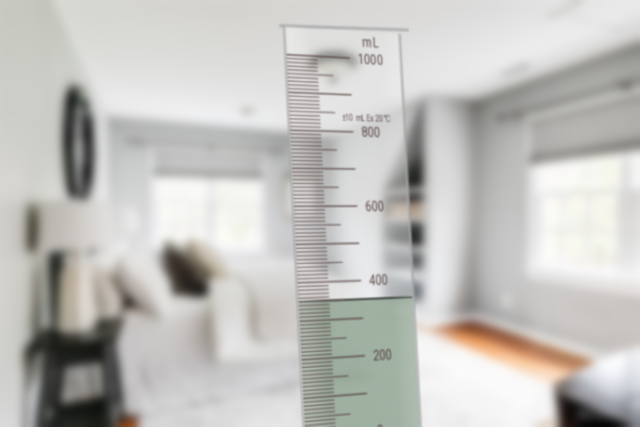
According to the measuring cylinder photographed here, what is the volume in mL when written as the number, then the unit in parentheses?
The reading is 350 (mL)
